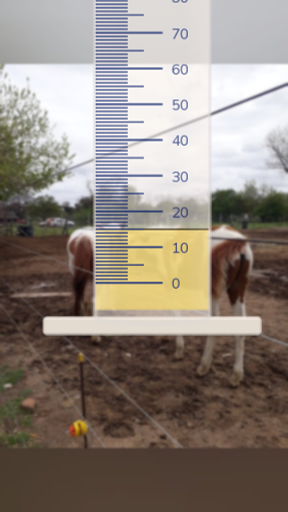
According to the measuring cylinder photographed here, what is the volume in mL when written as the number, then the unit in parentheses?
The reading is 15 (mL)
